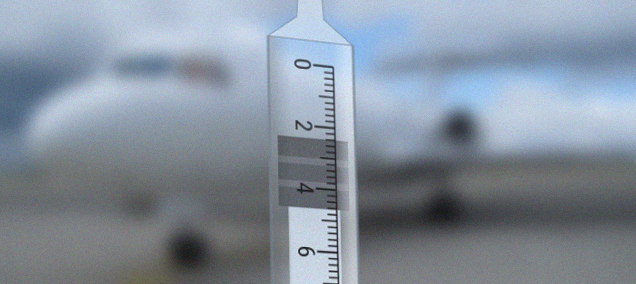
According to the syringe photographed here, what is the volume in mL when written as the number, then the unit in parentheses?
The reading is 2.4 (mL)
